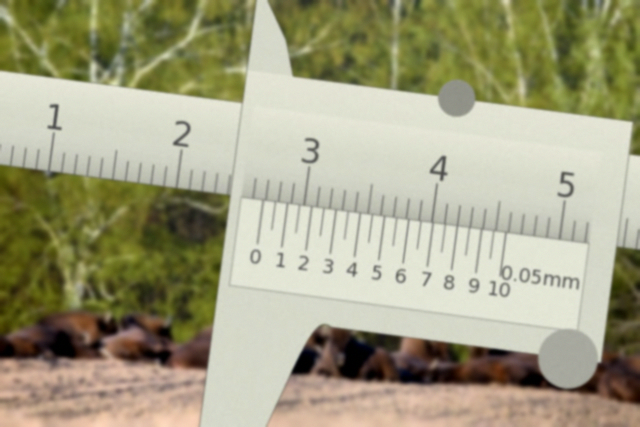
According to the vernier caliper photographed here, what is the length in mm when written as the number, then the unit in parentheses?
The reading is 26.8 (mm)
